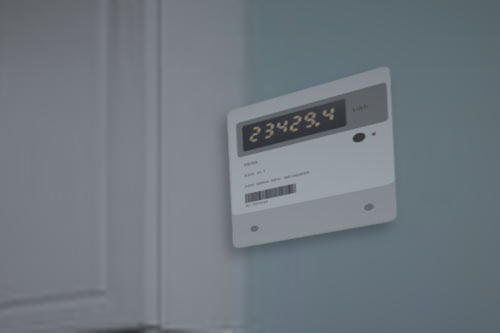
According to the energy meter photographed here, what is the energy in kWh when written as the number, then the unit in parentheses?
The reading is 23429.4 (kWh)
